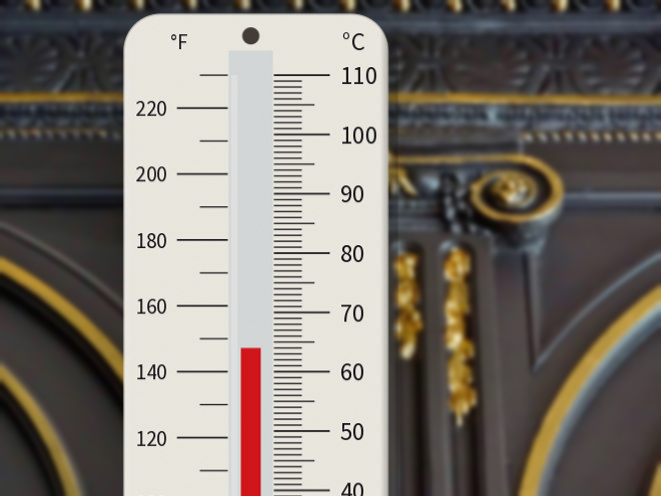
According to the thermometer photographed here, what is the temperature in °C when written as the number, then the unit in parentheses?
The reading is 64 (°C)
